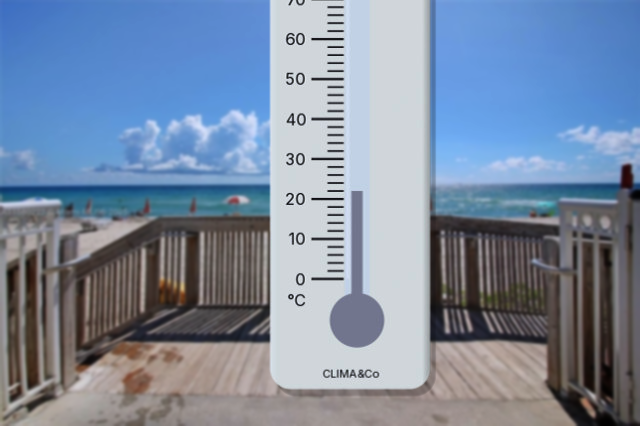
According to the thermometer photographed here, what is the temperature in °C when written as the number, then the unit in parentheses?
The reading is 22 (°C)
